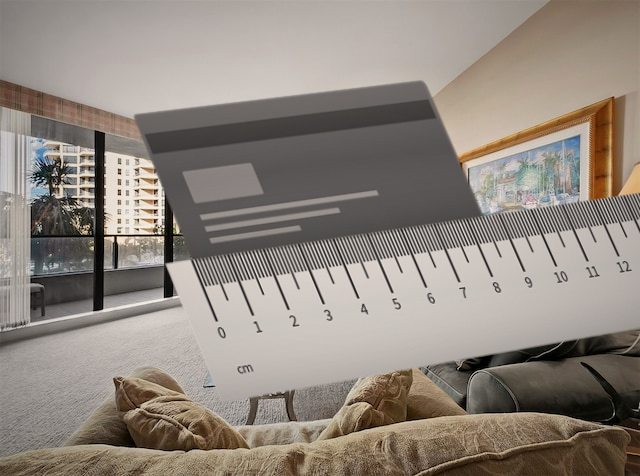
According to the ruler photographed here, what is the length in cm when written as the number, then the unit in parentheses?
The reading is 8.5 (cm)
